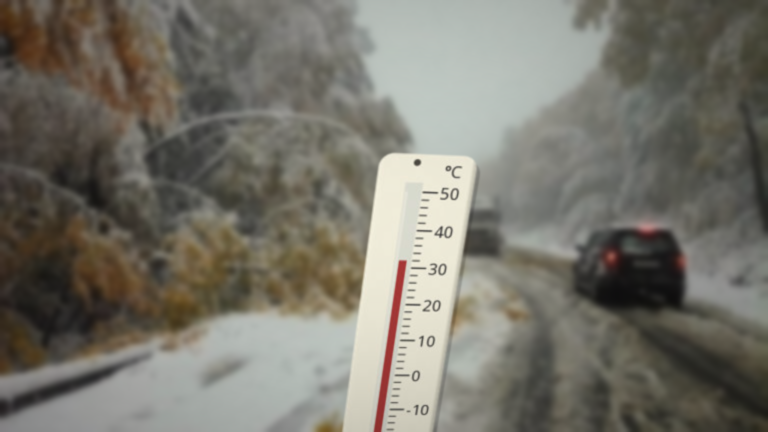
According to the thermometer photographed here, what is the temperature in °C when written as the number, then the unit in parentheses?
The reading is 32 (°C)
